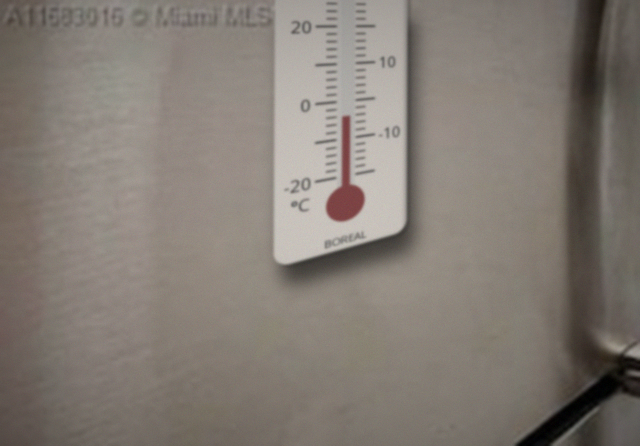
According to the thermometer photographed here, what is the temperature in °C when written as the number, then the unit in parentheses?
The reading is -4 (°C)
